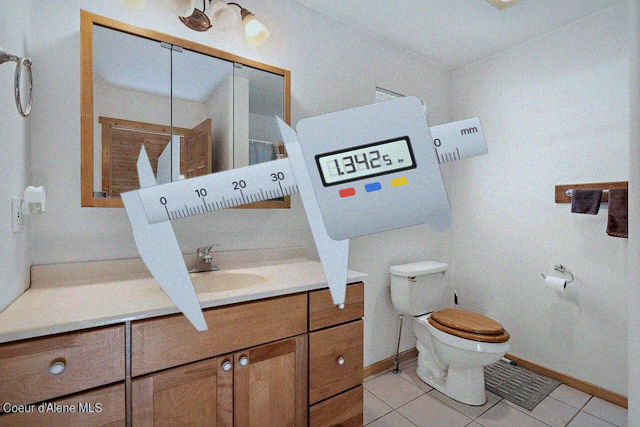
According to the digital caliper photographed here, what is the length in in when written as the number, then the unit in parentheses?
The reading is 1.3425 (in)
